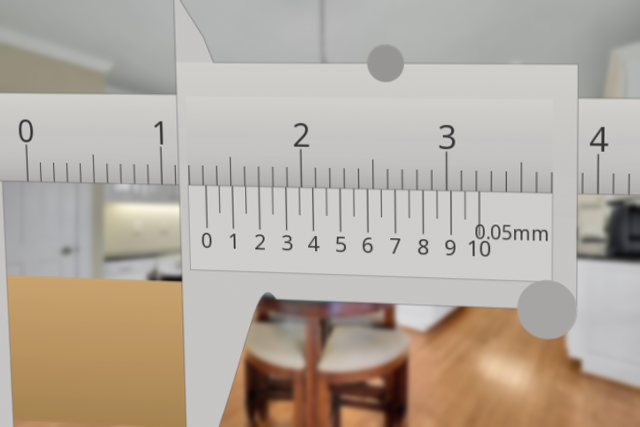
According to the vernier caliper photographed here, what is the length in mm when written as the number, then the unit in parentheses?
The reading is 13.2 (mm)
